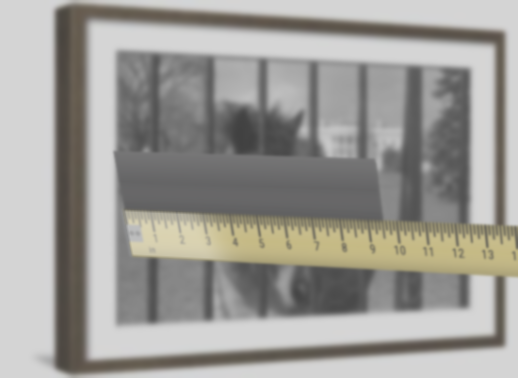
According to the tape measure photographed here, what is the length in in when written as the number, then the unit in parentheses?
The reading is 9.5 (in)
